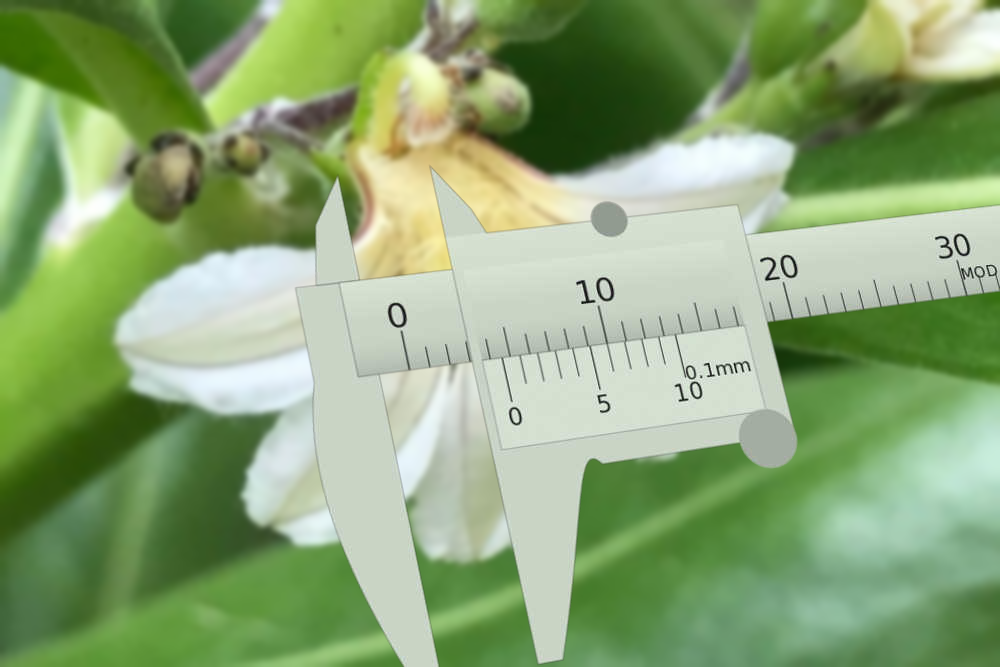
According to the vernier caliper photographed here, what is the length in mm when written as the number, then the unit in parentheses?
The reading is 4.6 (mm)
